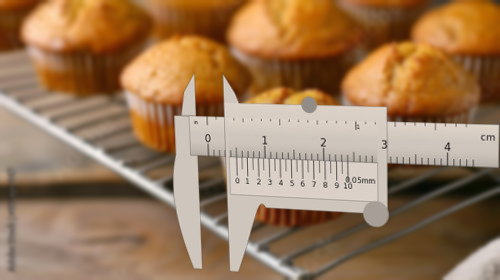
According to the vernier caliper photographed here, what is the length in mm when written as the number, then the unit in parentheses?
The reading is 5.0 (mm)
